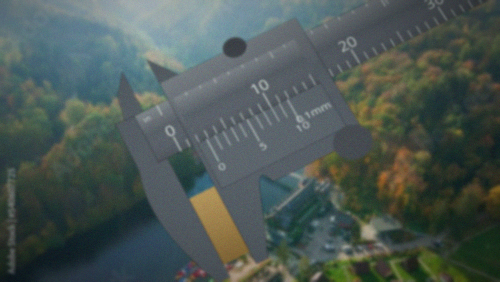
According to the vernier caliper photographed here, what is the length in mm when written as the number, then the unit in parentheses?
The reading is 2.8 (mm)
